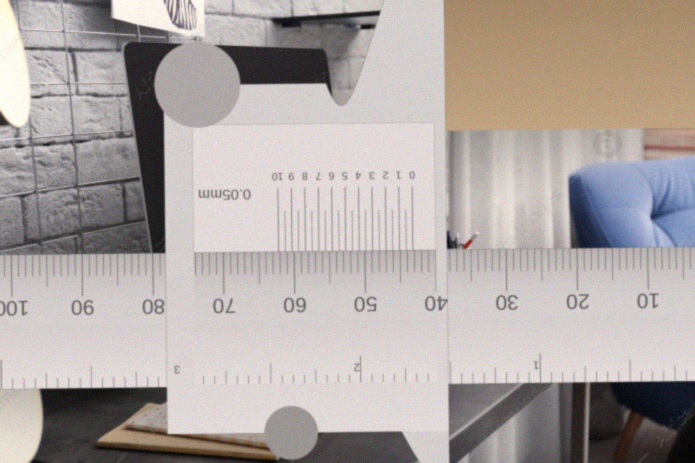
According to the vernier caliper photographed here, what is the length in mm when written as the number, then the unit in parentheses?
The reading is 43.2 (mm)
